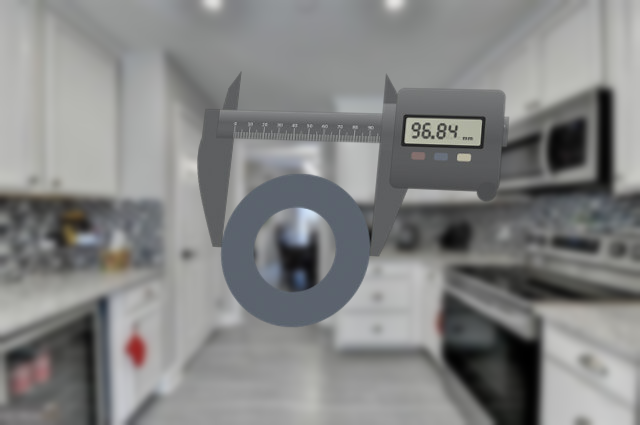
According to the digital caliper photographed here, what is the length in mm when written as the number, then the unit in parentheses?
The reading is 96.84 (mm)
